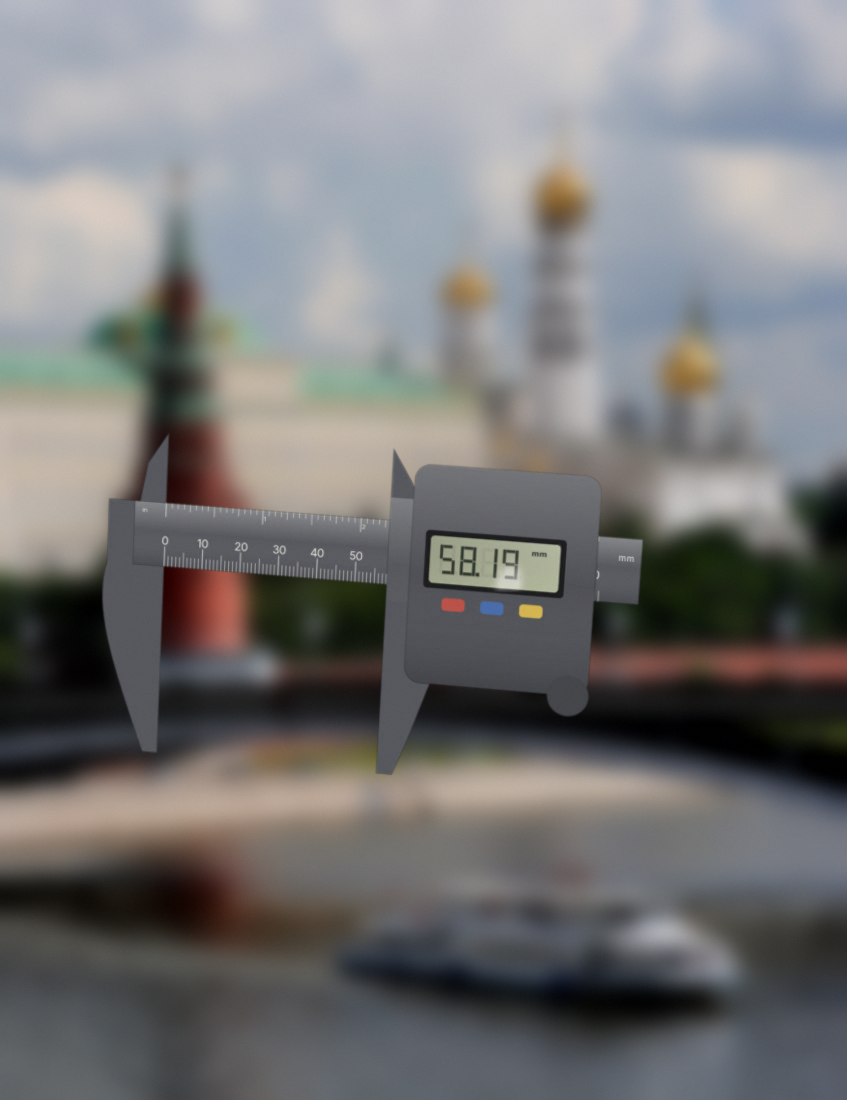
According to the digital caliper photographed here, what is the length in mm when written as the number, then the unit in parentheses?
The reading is 58.19 (mm)
